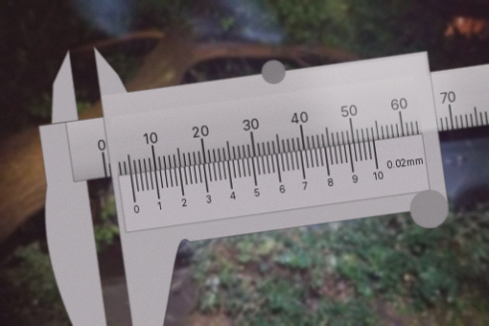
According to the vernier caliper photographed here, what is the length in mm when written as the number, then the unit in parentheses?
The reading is 5.0 (mm)
